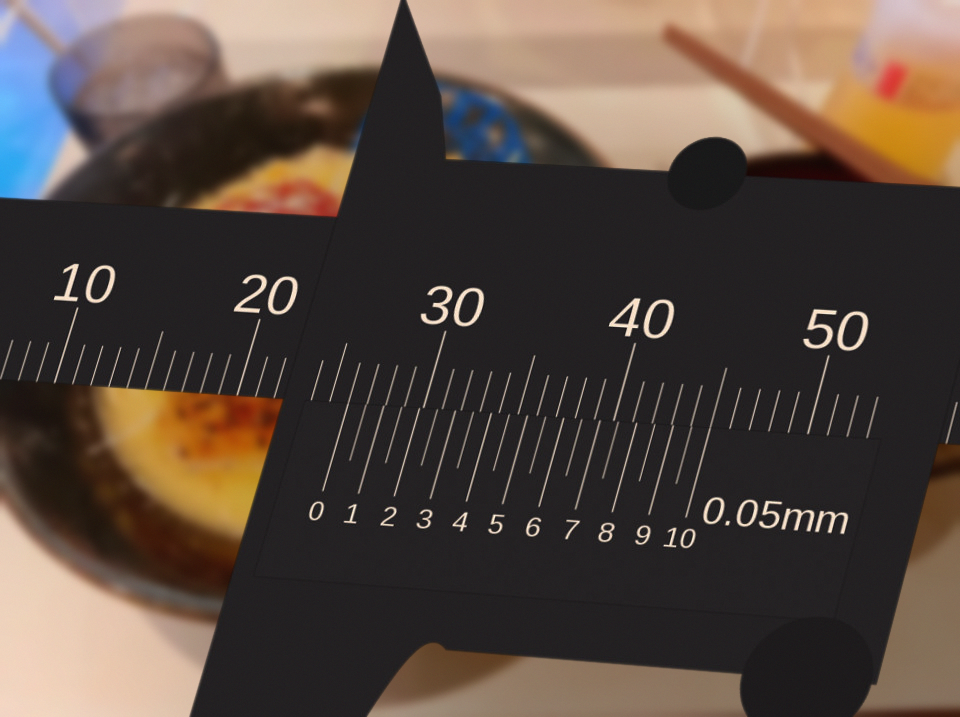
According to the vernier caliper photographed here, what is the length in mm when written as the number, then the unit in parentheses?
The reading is 26.0 (mm)
